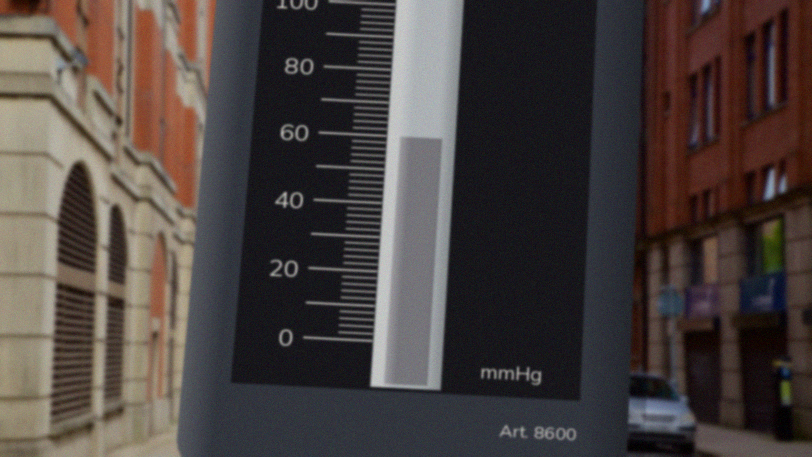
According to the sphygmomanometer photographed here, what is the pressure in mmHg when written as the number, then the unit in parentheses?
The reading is 60 (mmHg)
